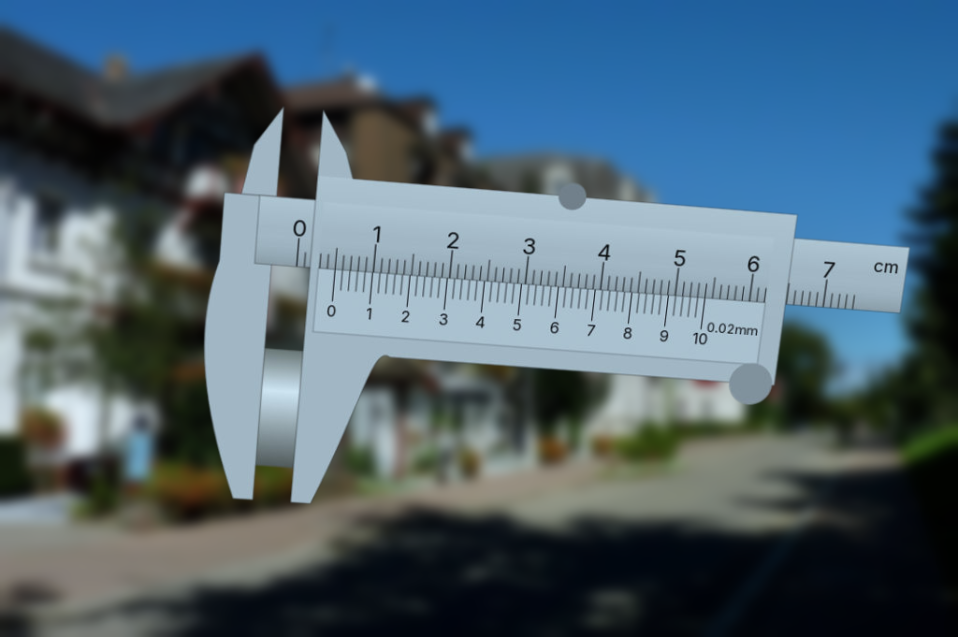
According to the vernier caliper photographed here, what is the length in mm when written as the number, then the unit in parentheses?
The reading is 5.0 (mm)
